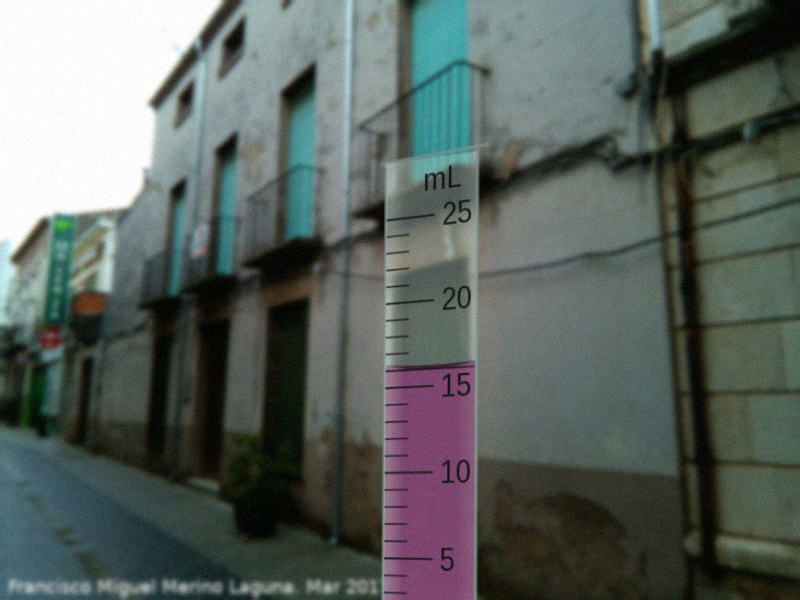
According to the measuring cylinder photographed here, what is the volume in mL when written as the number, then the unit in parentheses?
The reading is 16 (mL)
